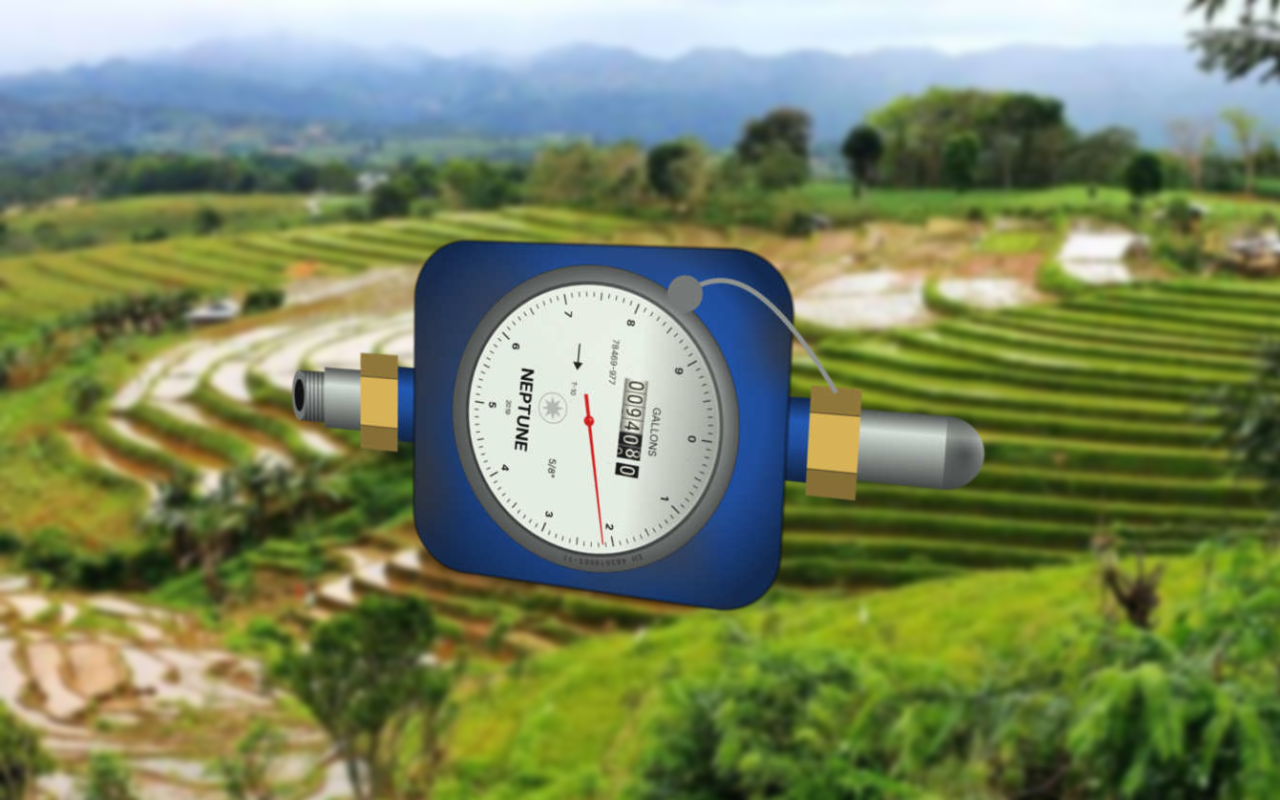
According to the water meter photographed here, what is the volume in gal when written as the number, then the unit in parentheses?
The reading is 94082.1 (gal)
